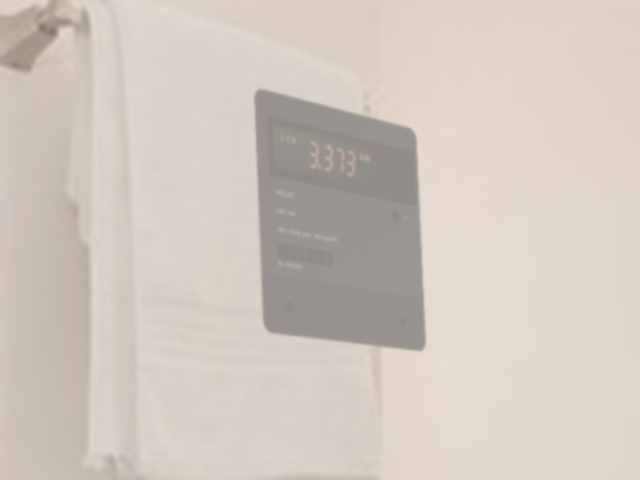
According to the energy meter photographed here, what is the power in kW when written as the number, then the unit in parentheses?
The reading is 3.373 (kW)
